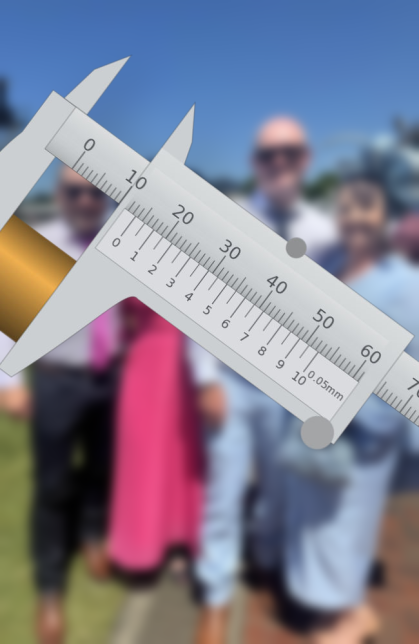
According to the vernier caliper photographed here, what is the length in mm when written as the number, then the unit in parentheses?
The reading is 13.6 (mm)
